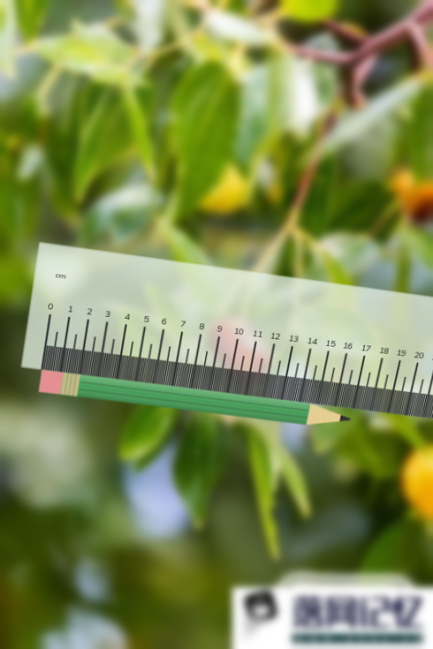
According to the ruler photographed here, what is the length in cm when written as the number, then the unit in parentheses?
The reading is 17 (cm)
